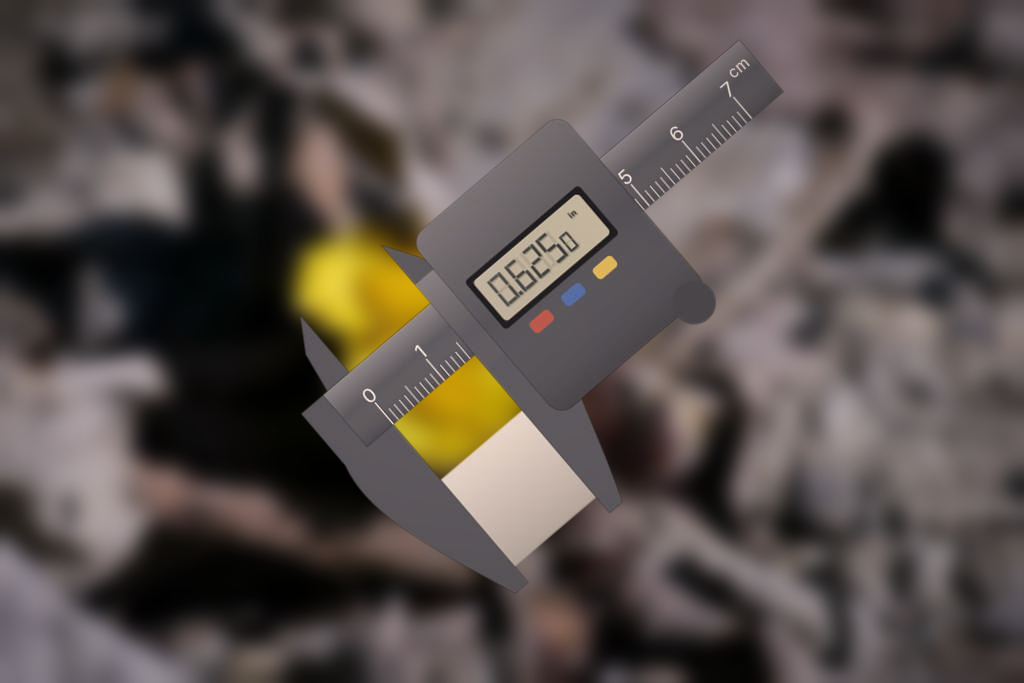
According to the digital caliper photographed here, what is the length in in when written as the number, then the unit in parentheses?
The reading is 0.6250 (in)
